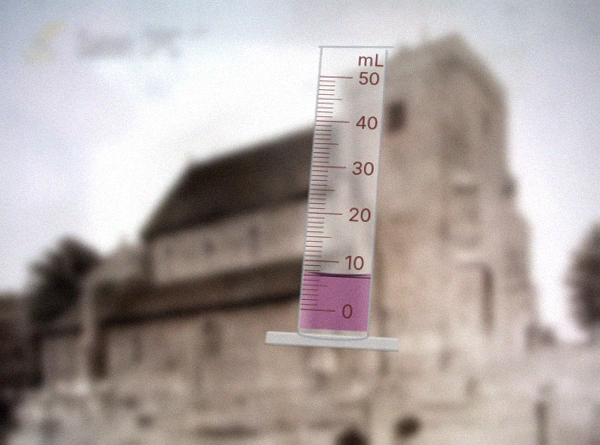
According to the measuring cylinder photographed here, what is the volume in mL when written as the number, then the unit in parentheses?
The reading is 7 (mL)
